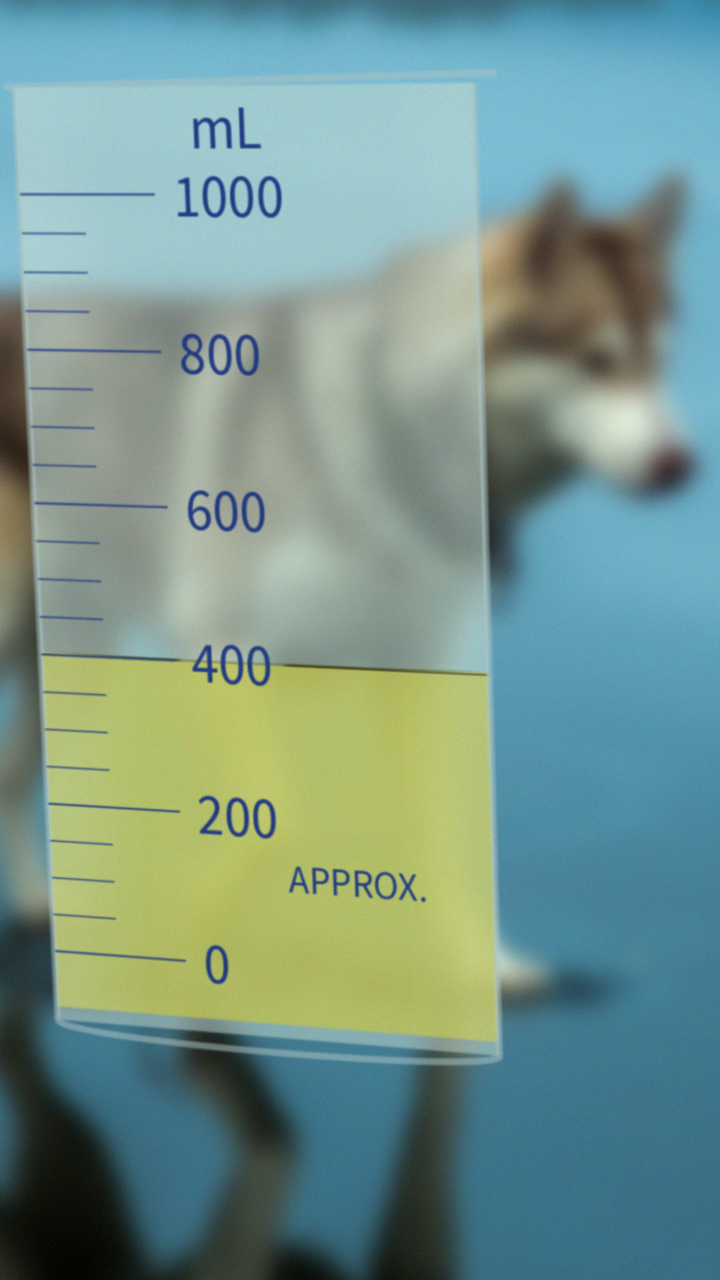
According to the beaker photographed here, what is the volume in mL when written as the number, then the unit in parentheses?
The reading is 400 (mL)
